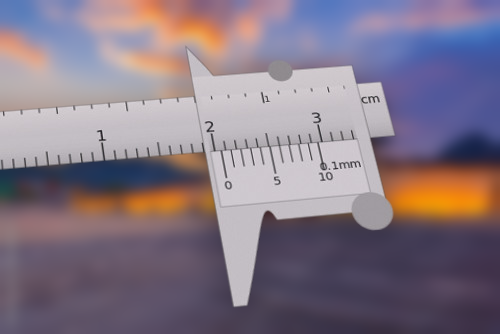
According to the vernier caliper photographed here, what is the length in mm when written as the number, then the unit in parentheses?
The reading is 20.6 (mm)
